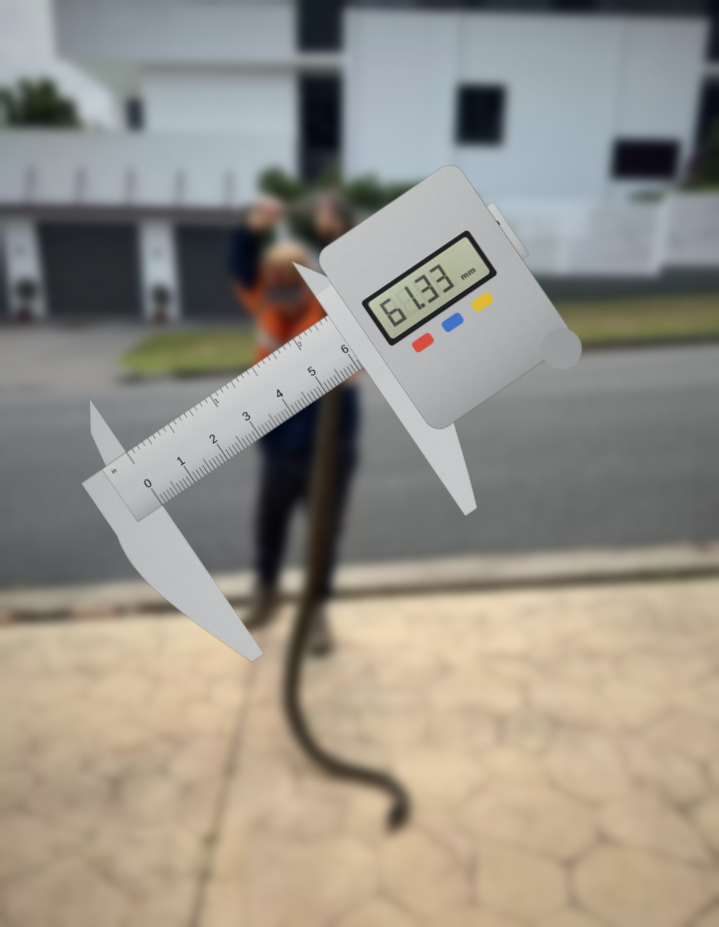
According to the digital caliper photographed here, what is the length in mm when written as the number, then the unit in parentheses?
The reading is 61.33 (mm)
